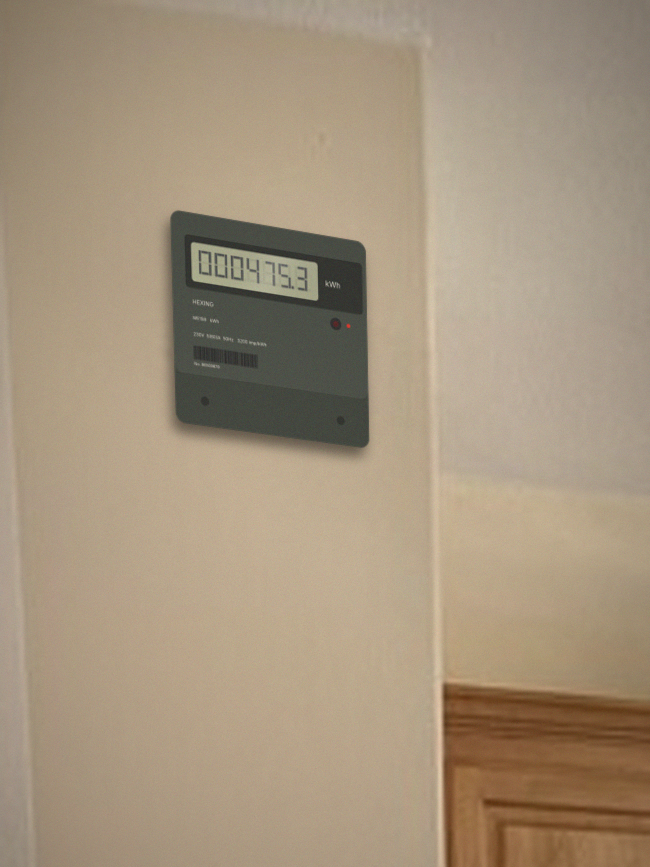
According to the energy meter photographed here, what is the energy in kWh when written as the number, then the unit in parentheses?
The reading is 475.3 (kWh)
